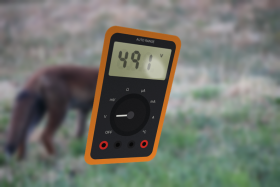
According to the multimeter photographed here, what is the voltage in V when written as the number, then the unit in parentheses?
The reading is 491 (V)
